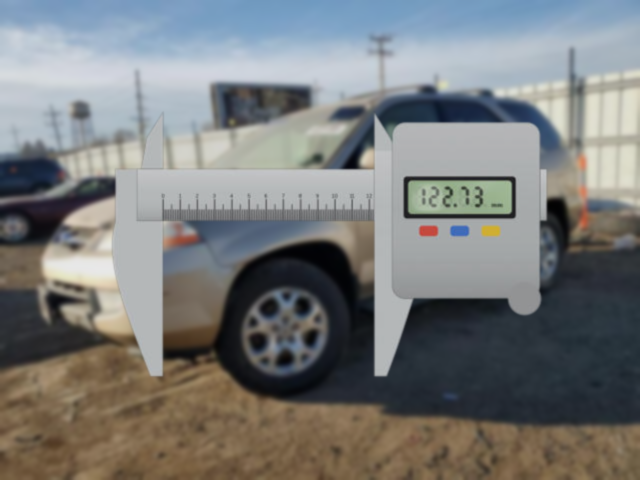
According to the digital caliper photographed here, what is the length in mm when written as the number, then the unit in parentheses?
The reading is 122.73 (mm)
